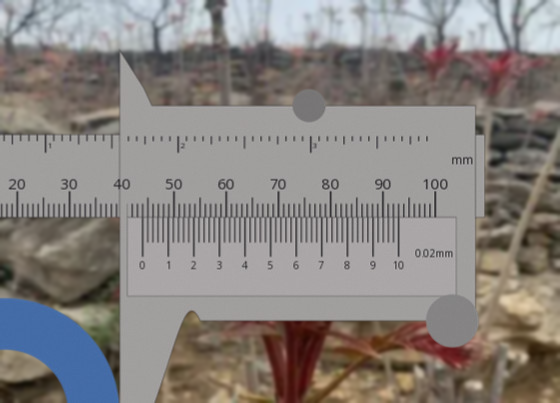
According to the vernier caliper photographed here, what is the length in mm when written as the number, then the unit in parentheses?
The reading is 44.0 (mm)
